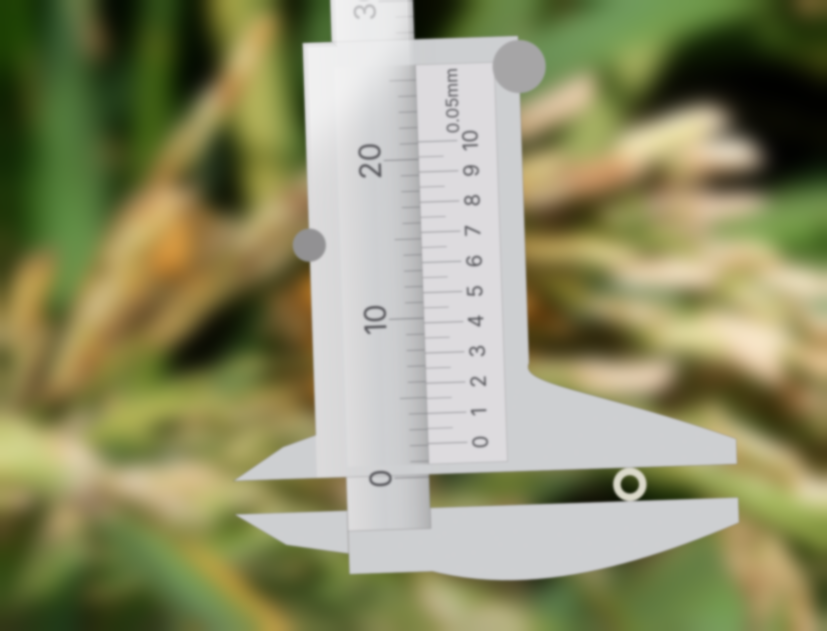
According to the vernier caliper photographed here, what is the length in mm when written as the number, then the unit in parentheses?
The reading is 2.1 (mm)
